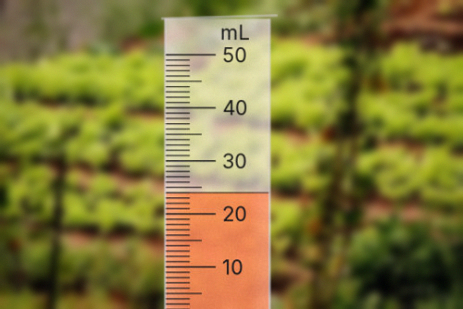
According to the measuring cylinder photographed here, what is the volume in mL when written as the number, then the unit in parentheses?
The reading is 24 (mL)
